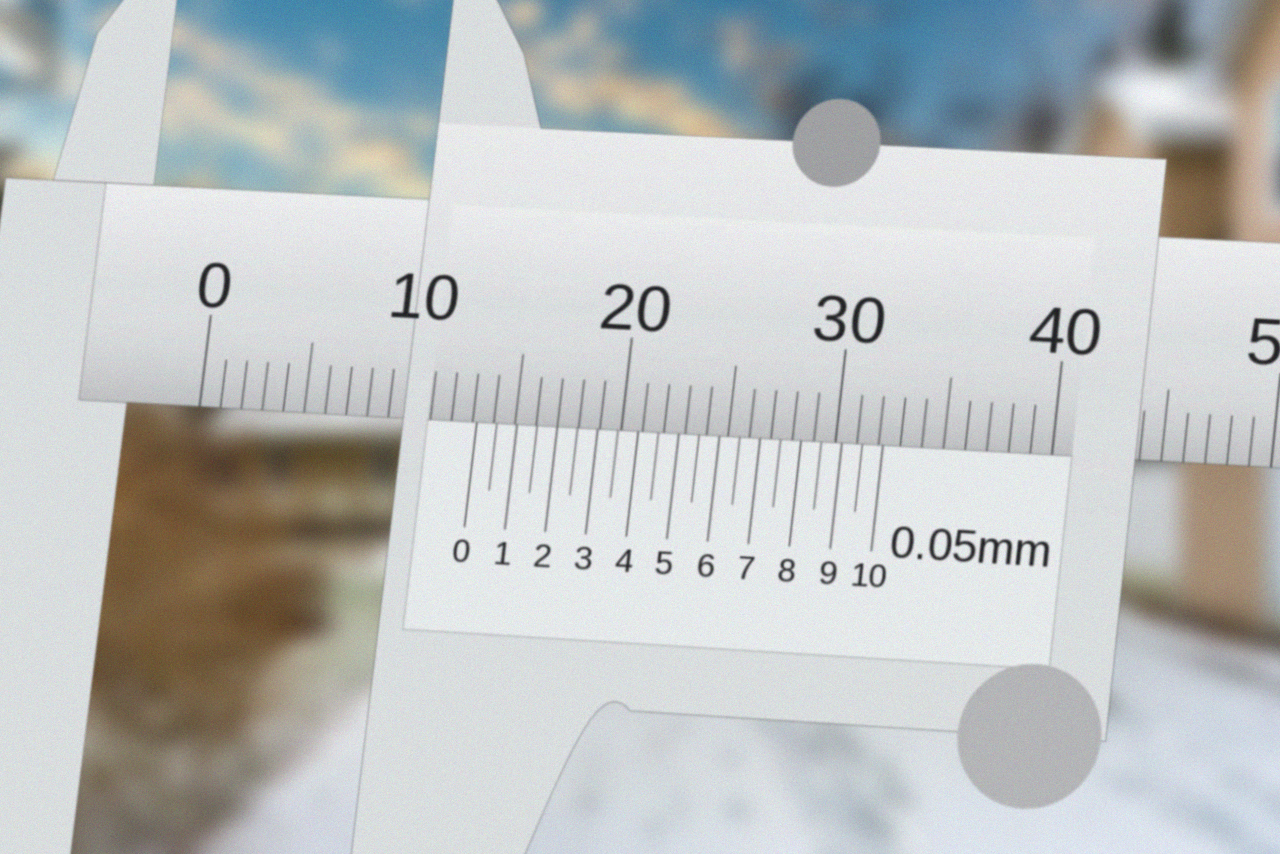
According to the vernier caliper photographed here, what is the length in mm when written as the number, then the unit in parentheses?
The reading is 13.2 (mm)
